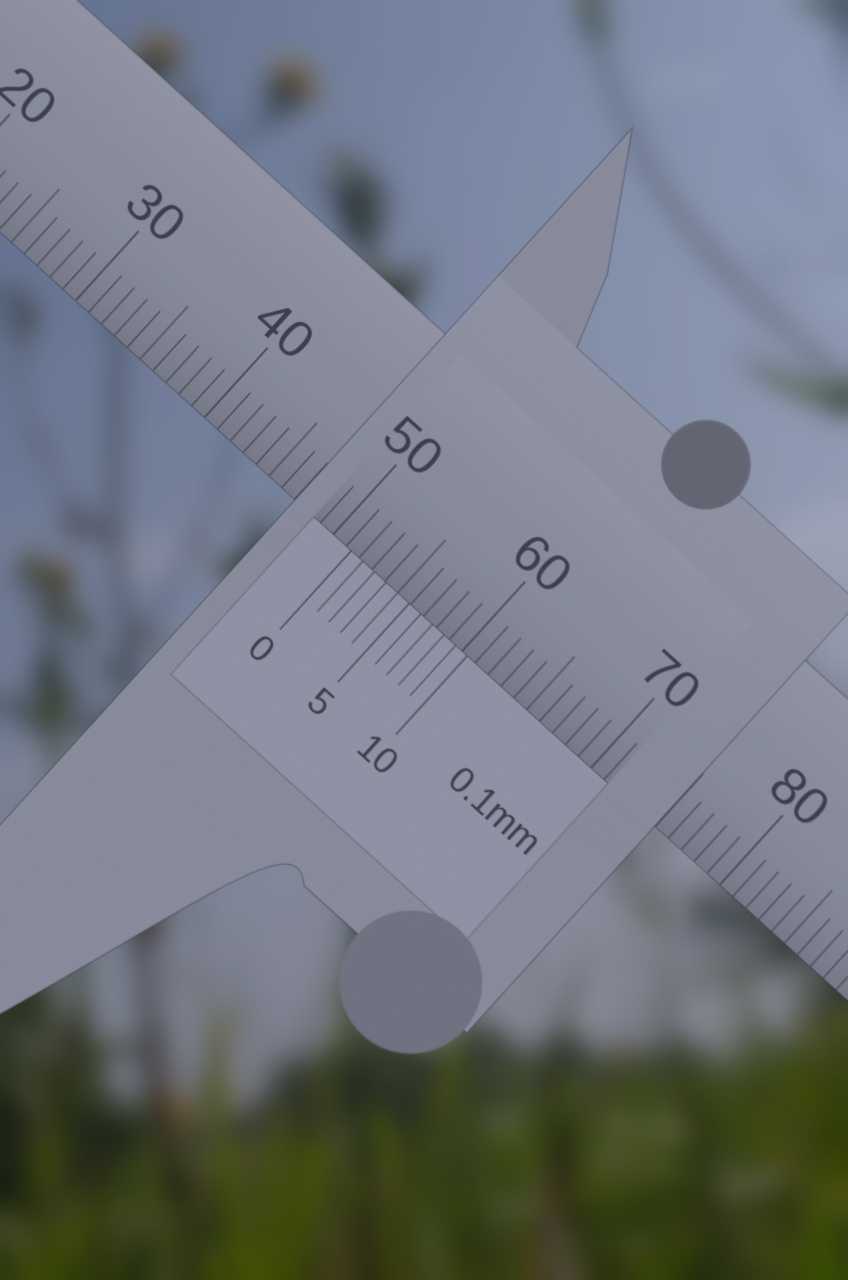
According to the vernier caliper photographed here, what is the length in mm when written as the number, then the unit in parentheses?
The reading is 51.4 (mm)
